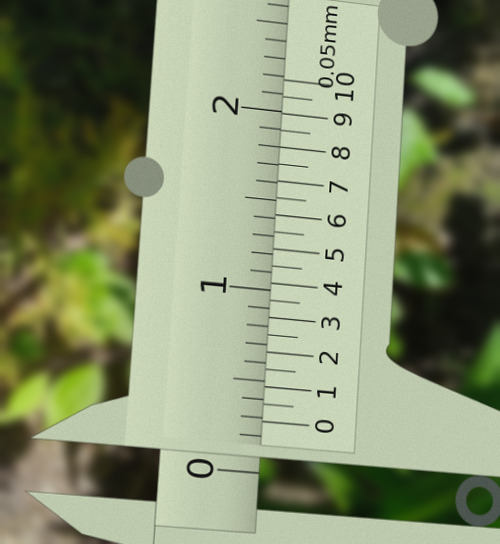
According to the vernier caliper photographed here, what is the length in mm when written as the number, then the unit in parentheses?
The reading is 2.8 (mm)
